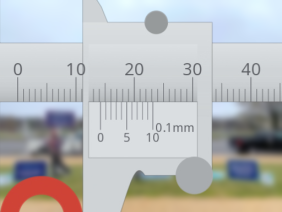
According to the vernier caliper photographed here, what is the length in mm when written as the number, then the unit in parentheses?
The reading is 14.2 (mm)
